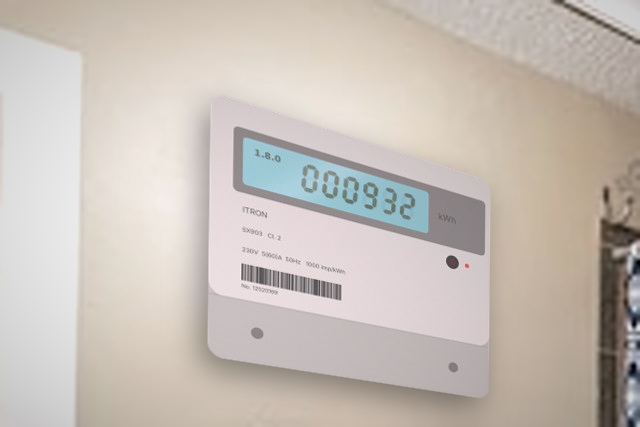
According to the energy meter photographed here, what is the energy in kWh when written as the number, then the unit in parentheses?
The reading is 932 (kWh)
